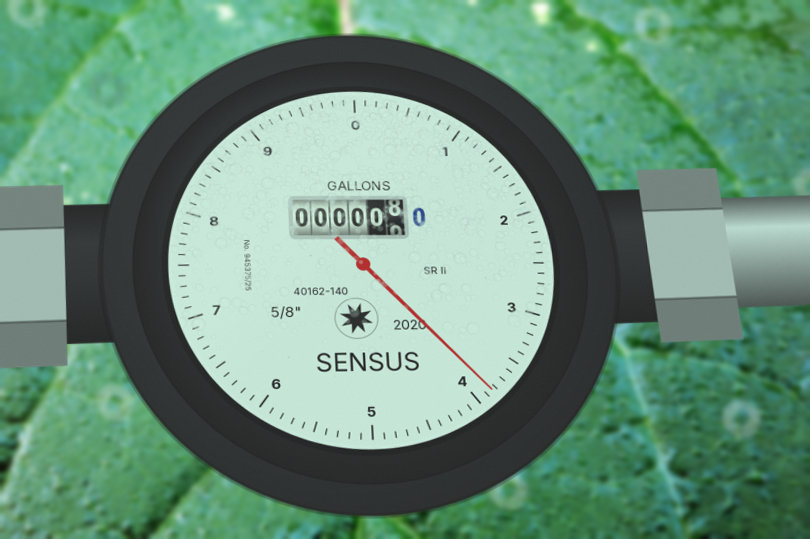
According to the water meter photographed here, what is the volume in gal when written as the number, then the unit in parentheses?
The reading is 83.8 (gal)
